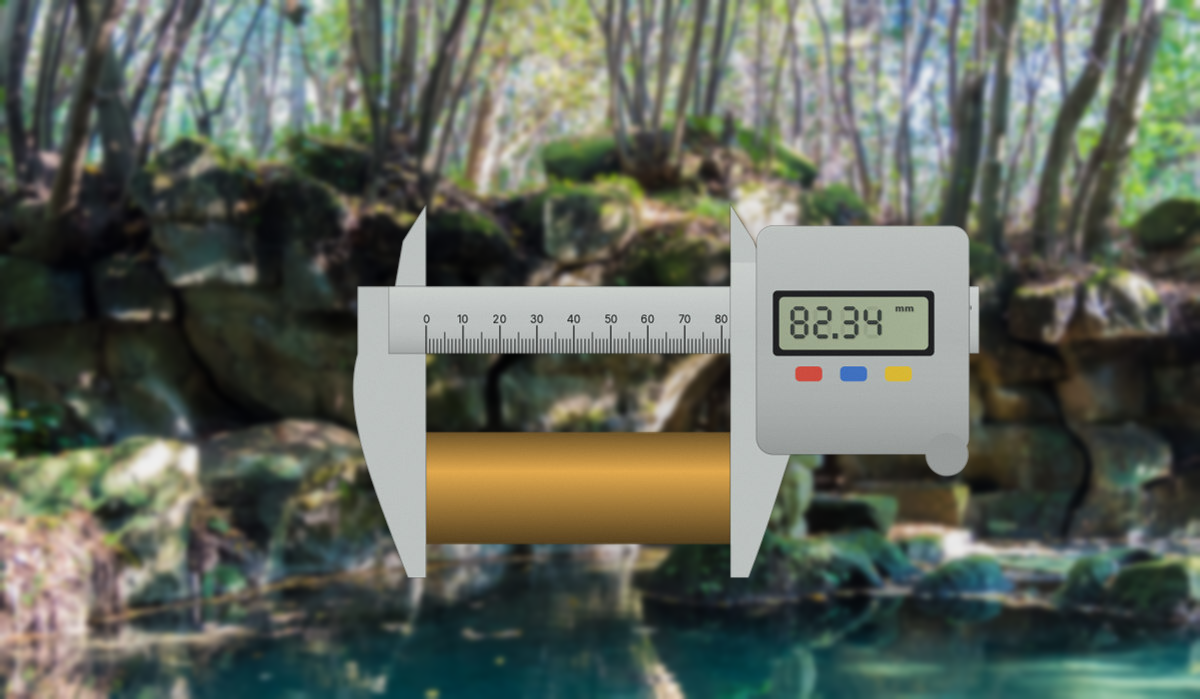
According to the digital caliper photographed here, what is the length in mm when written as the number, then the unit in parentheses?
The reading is 82.34 (mm)
